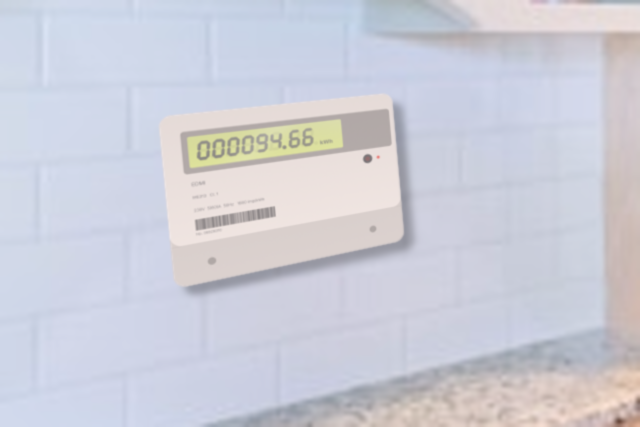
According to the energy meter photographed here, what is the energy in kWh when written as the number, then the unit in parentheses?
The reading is 94.66 (kWh)
